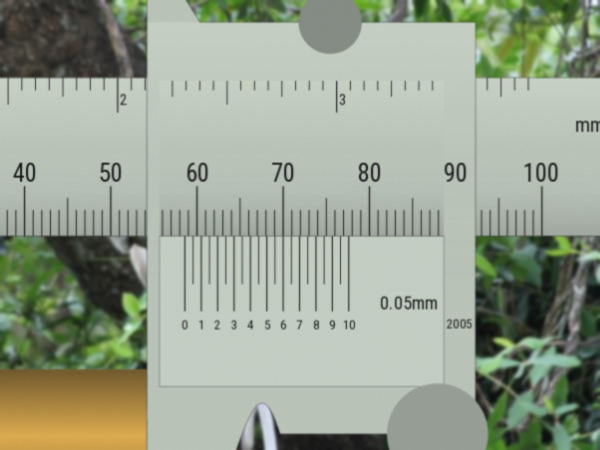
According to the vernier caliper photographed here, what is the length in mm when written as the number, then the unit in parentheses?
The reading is 58.6 (mm)
